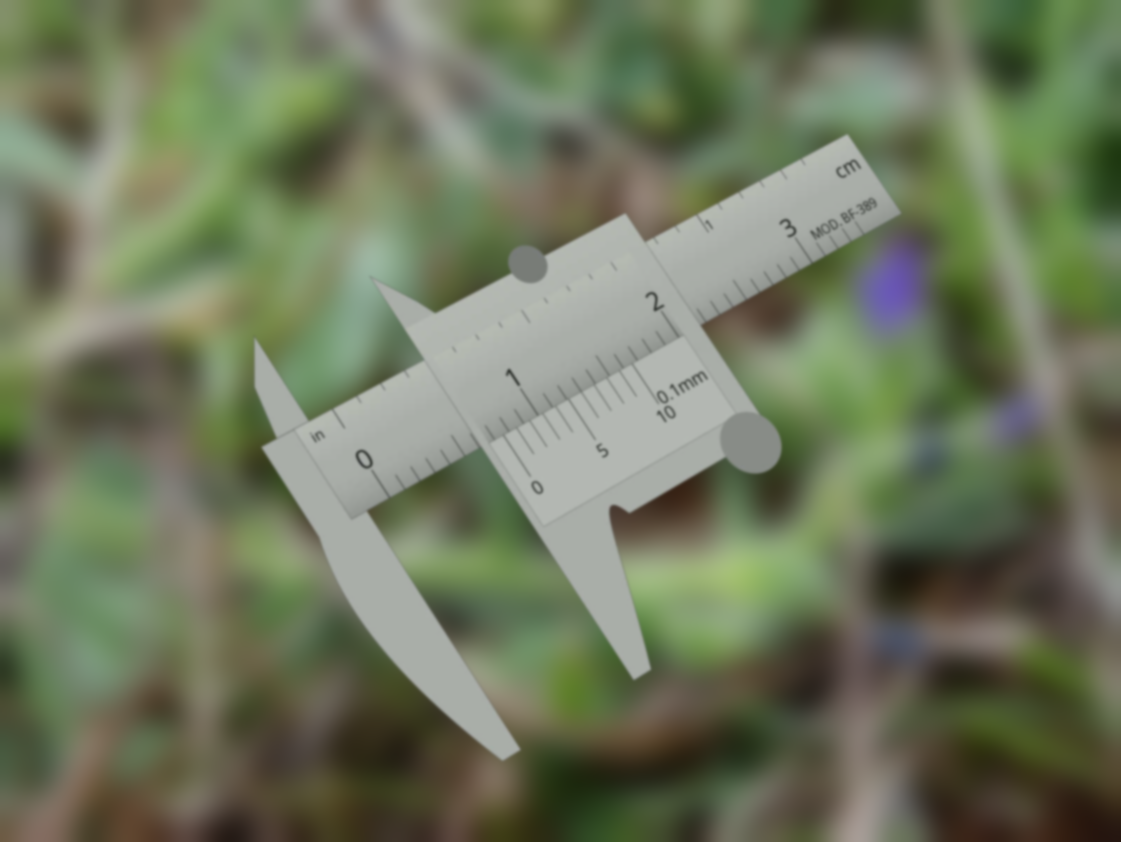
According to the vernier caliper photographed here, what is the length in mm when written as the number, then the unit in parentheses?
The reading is 7.6 (mm)
